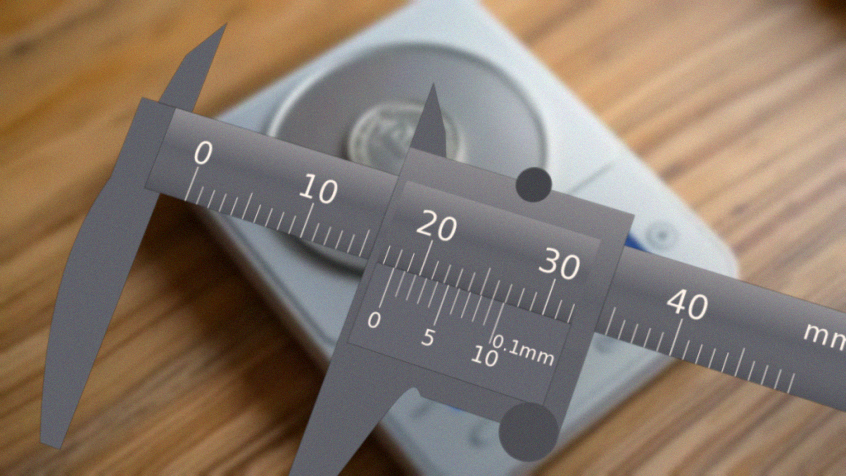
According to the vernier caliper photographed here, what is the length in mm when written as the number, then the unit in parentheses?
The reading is 17.9 (mm)
